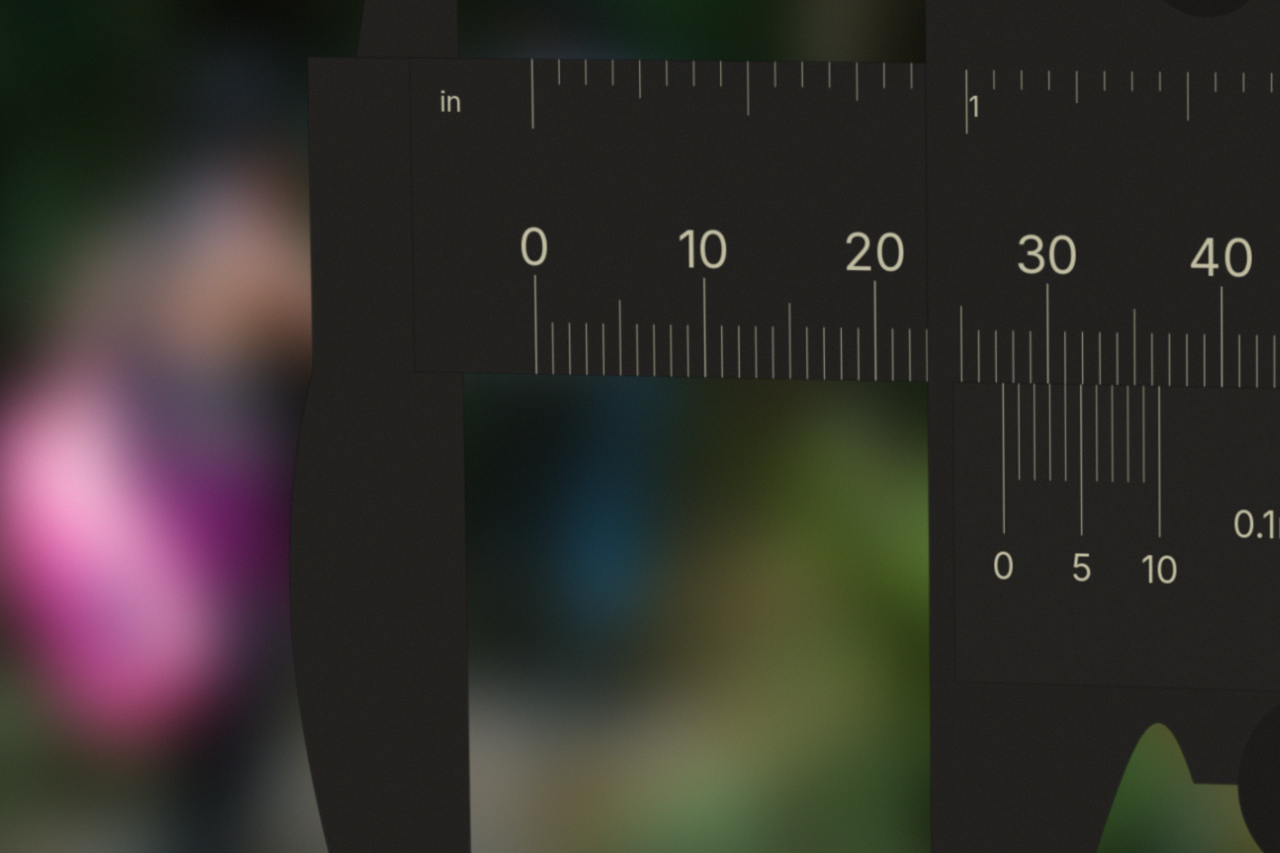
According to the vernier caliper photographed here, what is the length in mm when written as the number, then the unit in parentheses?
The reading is 27.4 (mm)
